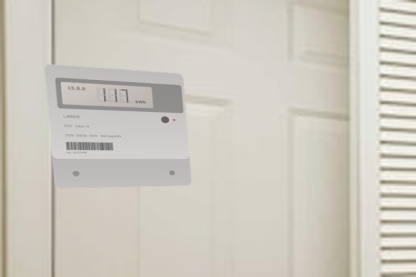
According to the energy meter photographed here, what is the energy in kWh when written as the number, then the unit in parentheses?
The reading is 117 (kWh)
